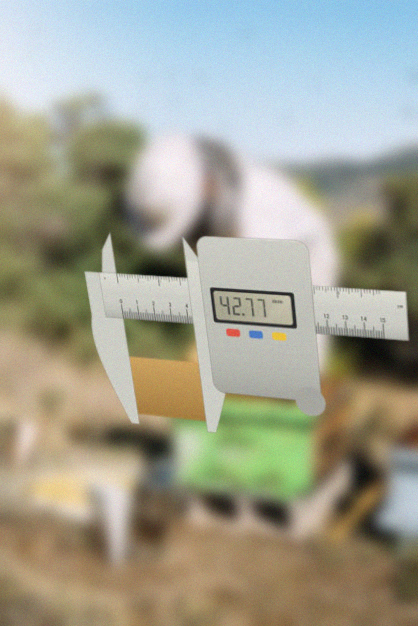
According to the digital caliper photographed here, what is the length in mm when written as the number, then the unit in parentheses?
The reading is 42.77 (mm)
